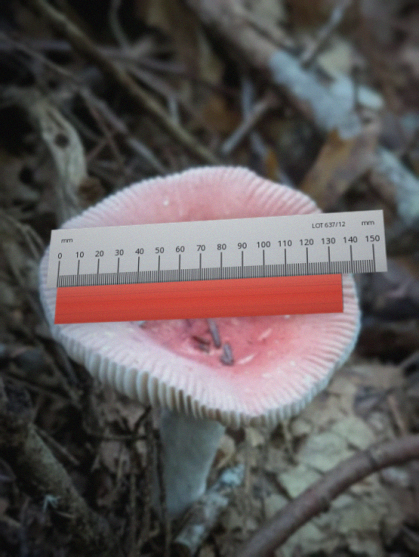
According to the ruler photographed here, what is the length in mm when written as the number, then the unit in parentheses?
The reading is 135 (mm)
